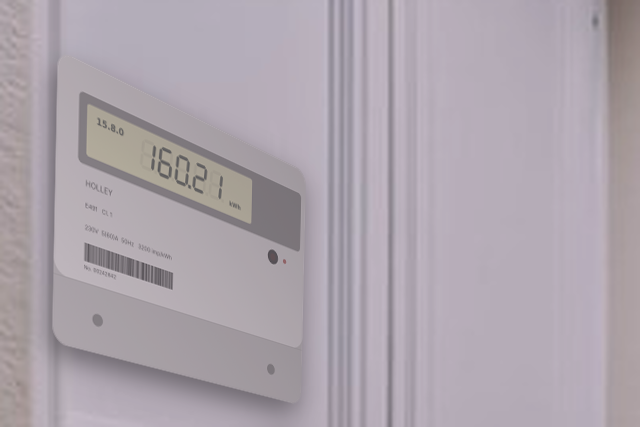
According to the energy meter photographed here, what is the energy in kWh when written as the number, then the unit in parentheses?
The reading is 160.21 (kWh)
